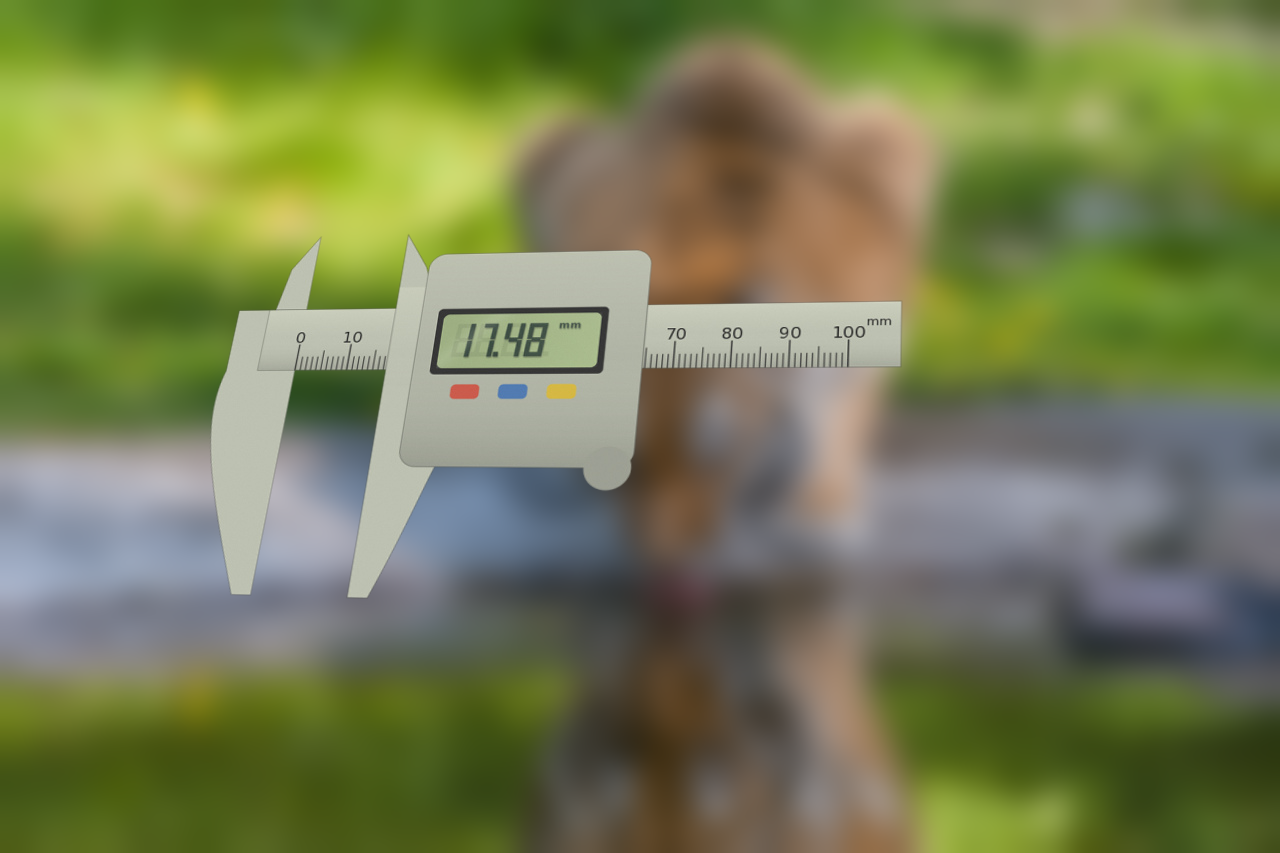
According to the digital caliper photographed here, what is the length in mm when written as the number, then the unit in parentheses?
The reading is 17.48 (mm)
